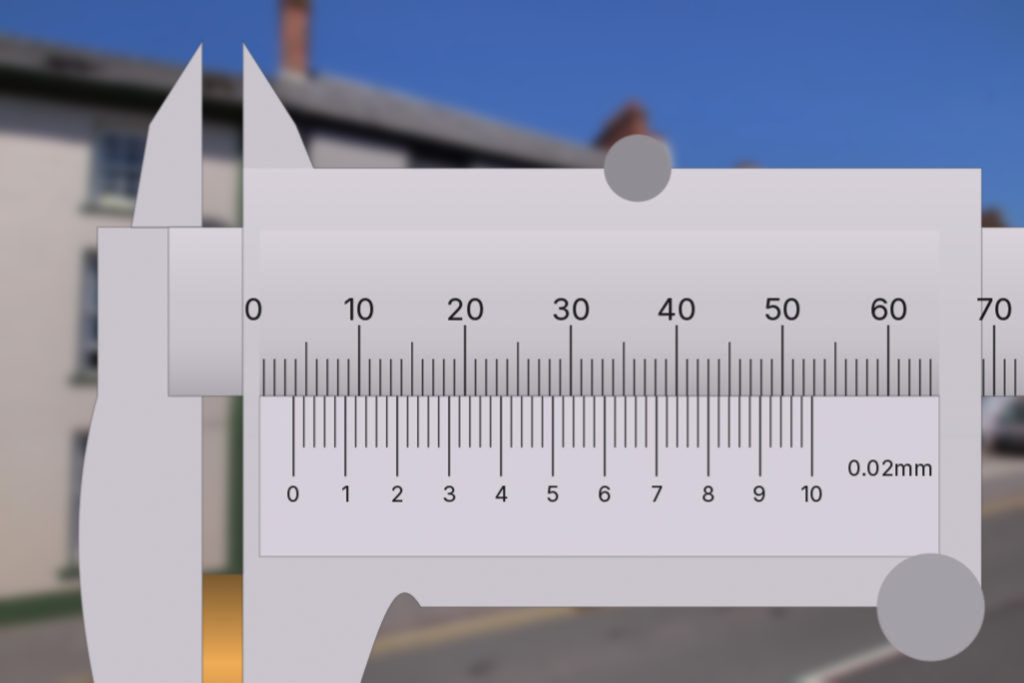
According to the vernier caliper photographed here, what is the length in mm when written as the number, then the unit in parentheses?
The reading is 3.8 (mm)
